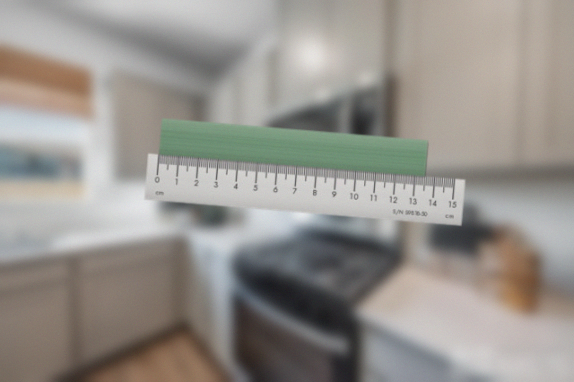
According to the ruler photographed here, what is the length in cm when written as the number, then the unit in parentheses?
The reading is 13.5 (cm)
